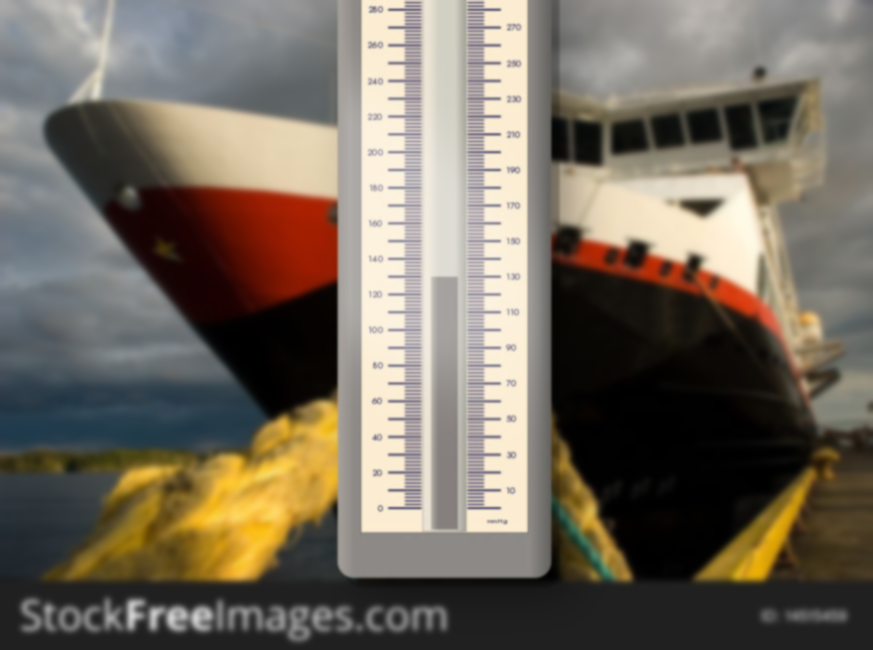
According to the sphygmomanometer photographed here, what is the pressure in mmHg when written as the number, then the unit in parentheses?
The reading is 130 (mmHg)
